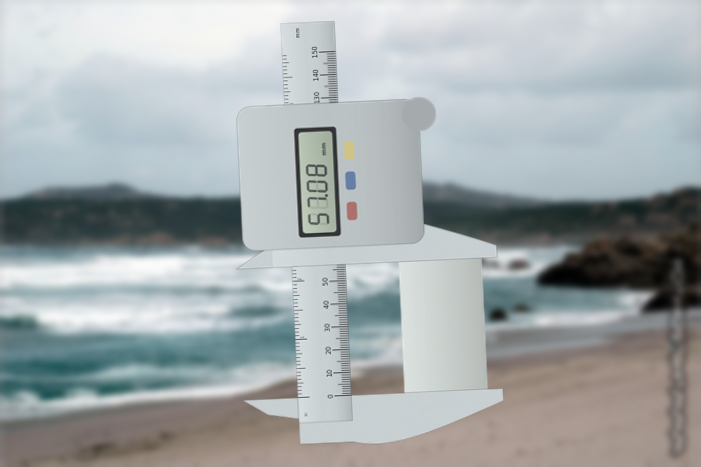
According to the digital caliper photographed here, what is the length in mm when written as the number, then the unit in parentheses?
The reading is 57.08 (mm)
